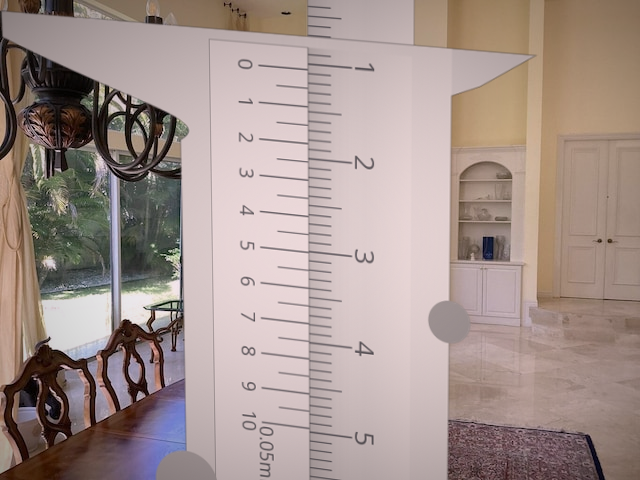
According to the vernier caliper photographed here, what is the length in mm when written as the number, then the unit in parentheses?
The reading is 10.6 (mm)
